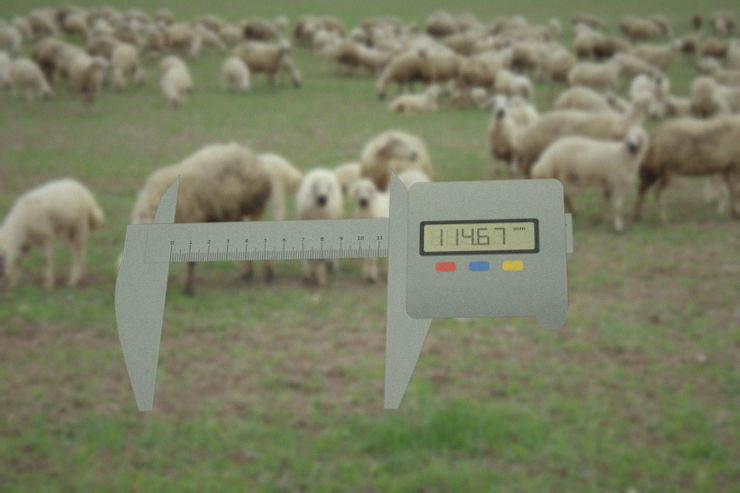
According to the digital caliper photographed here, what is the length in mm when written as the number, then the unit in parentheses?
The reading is 114.67 (mm)
